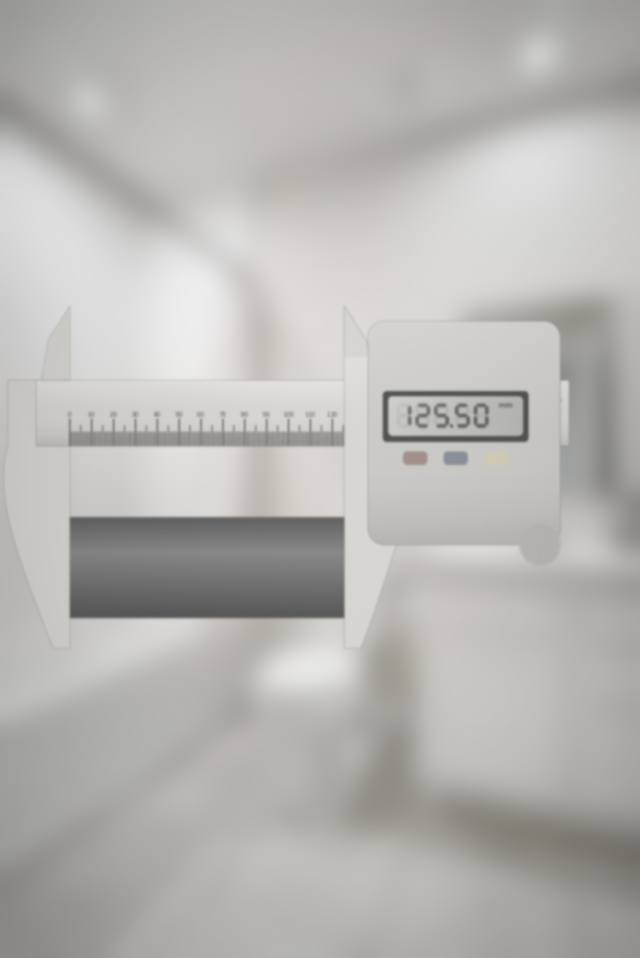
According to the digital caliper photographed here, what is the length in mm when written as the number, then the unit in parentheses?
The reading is 125.50 (mm)
